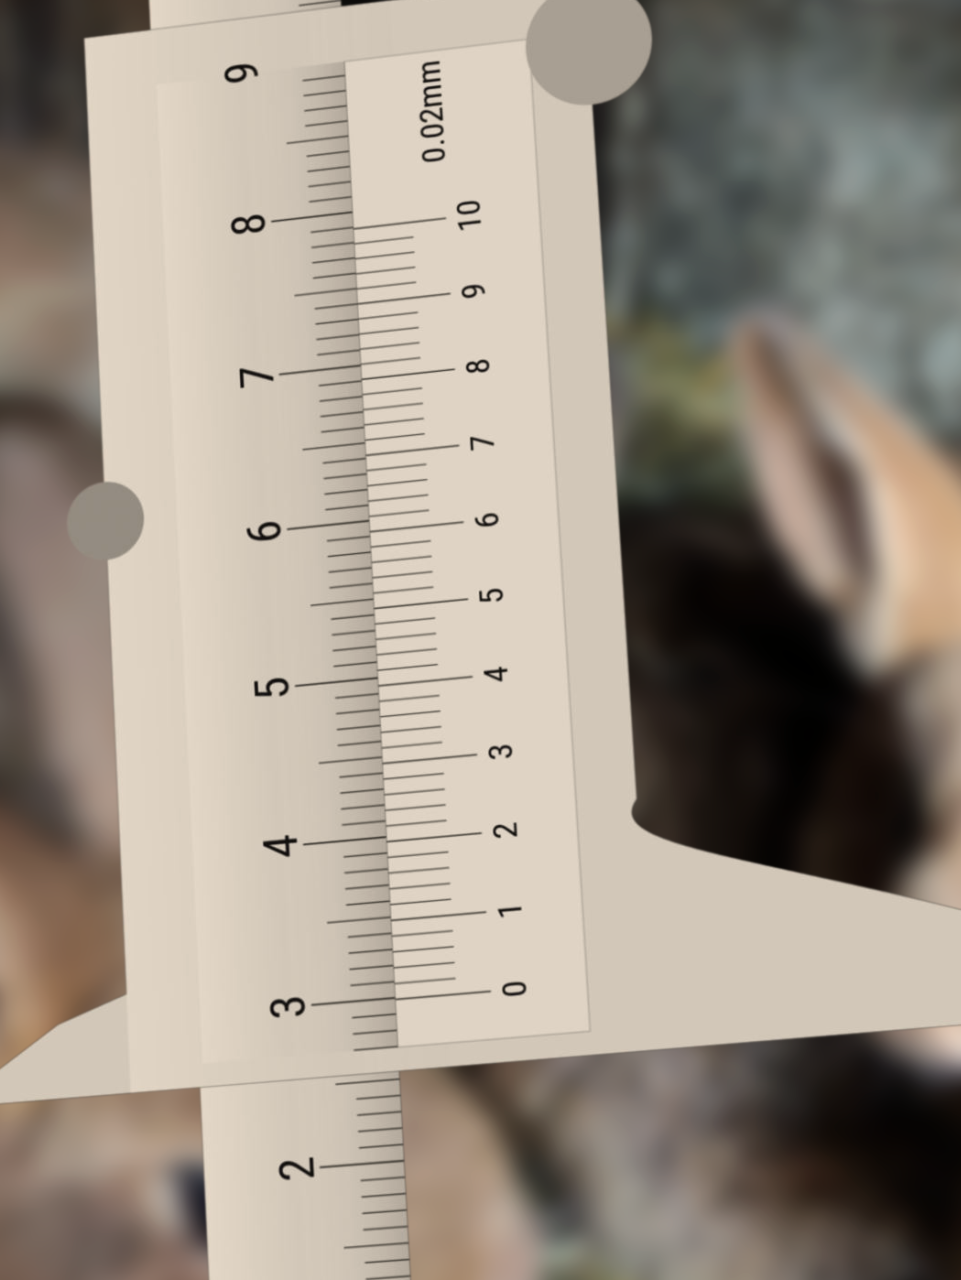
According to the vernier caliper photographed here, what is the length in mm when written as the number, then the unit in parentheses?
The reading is 29.9 (mm)
